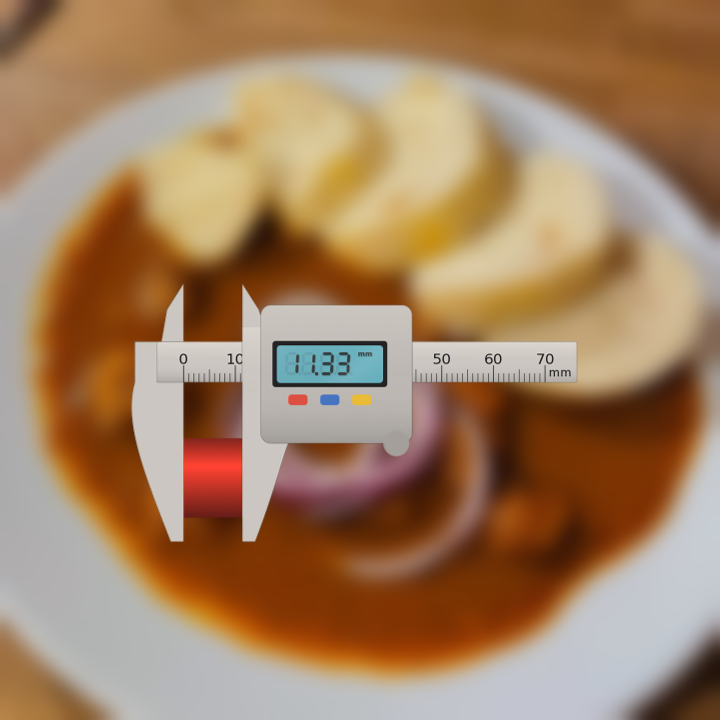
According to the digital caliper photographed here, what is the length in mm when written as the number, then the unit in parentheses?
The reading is 11.33 (mm)
